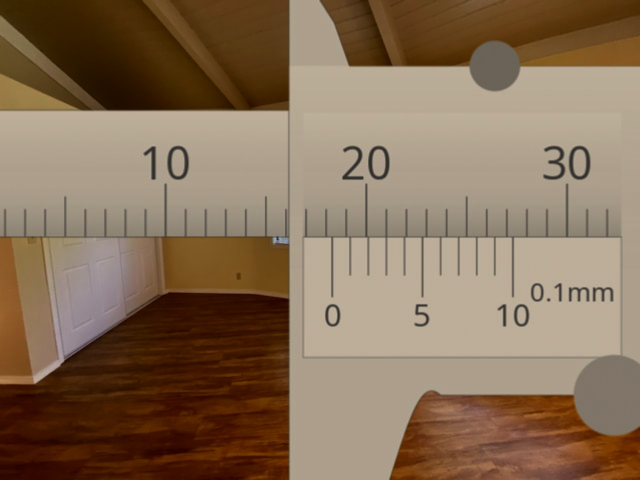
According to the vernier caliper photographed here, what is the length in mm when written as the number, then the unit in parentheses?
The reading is 18.3 (mm)
